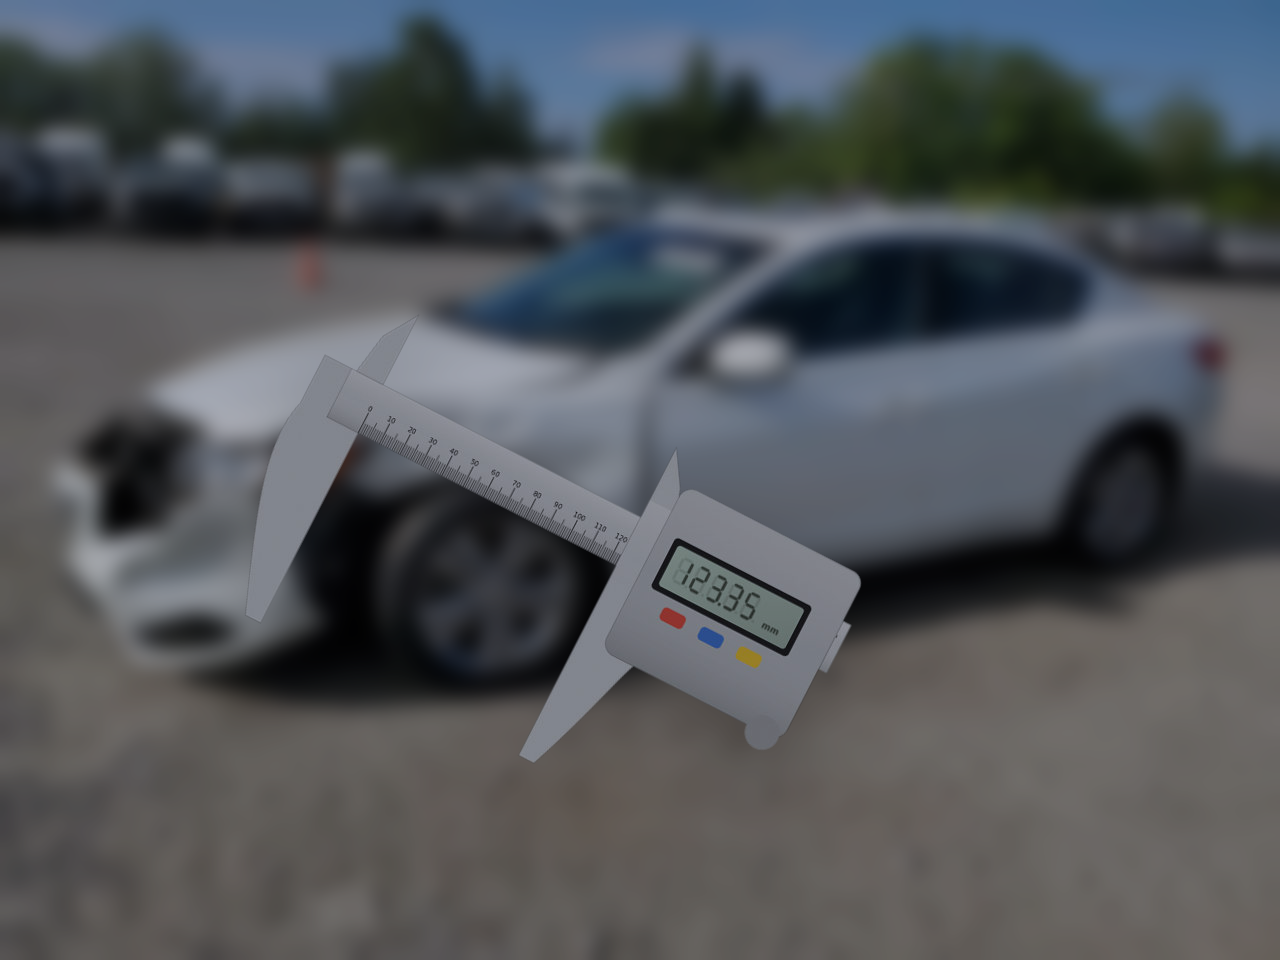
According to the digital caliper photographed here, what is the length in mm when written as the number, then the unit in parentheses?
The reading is 123.35 (mm)
